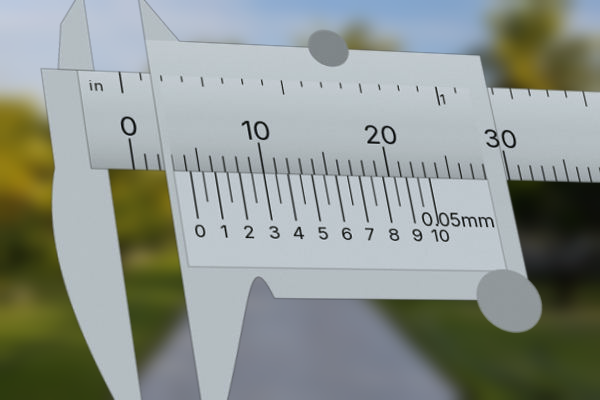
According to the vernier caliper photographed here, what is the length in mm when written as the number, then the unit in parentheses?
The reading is 4.3 (mm)
